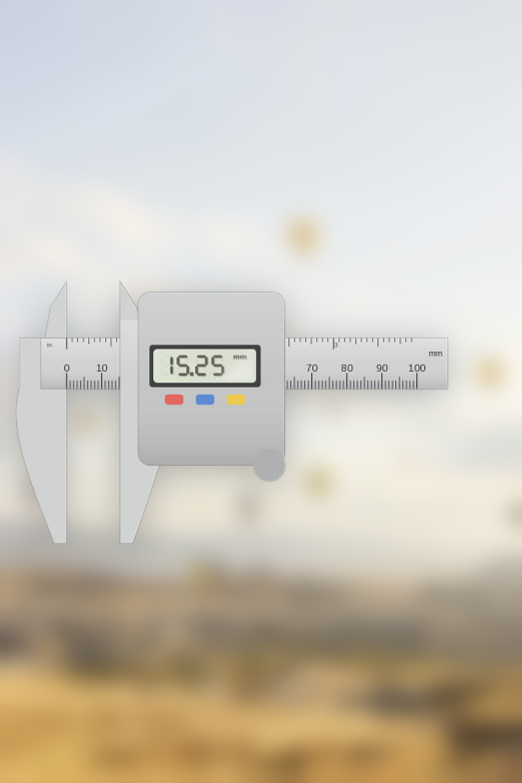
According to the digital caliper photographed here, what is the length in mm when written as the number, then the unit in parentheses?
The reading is 15.25 (mm)
